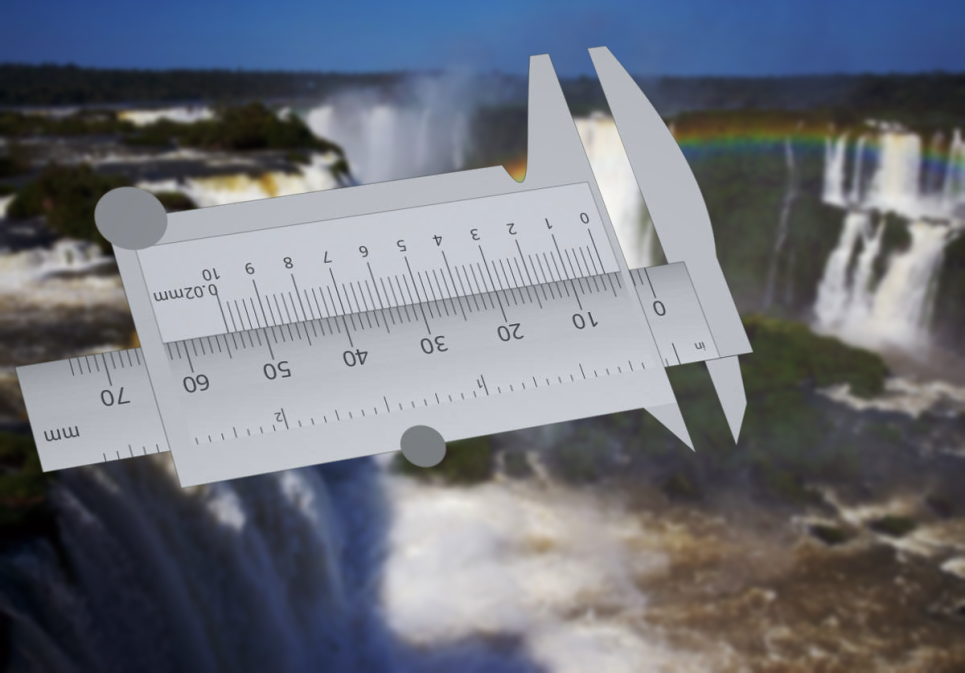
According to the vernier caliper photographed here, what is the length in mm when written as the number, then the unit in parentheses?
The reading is 5.4 (mm)
